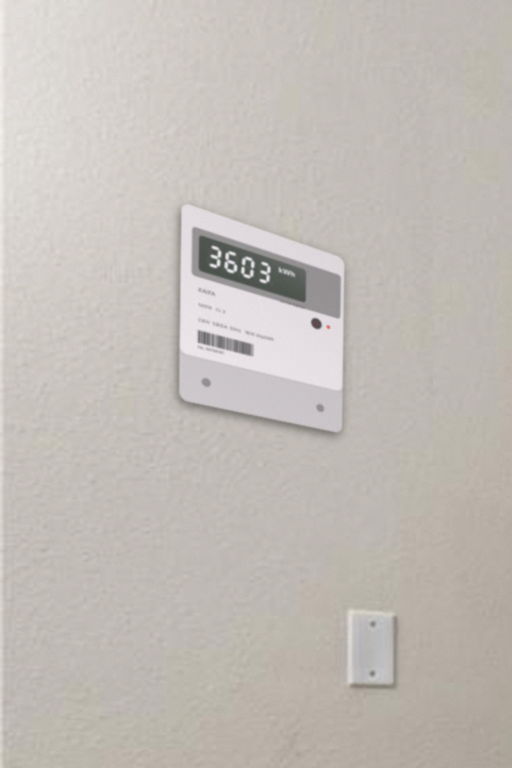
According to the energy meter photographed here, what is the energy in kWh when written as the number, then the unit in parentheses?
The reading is 3603 (kWh)
